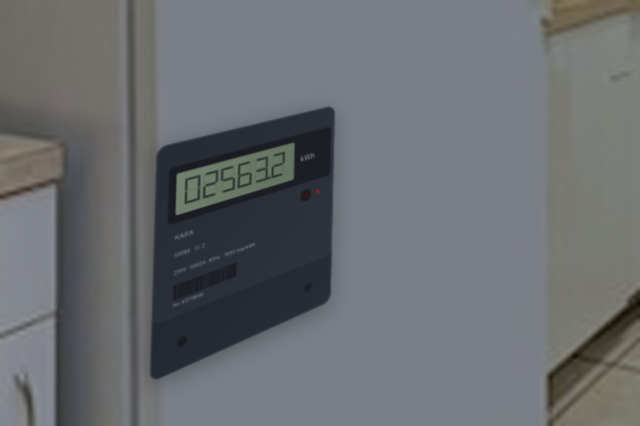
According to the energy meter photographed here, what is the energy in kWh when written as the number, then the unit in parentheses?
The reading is 2563.2 (kWh)
